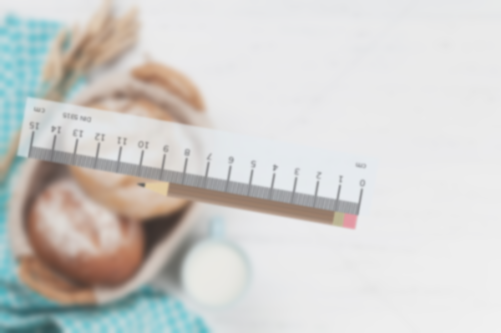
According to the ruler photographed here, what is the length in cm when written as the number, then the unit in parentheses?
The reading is 10 (cm)
